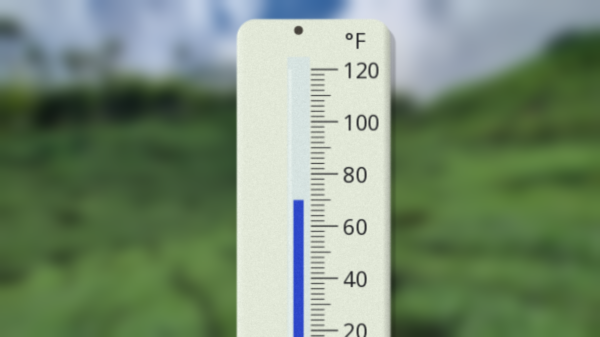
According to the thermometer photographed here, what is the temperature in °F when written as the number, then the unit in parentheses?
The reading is 70 (°F)
